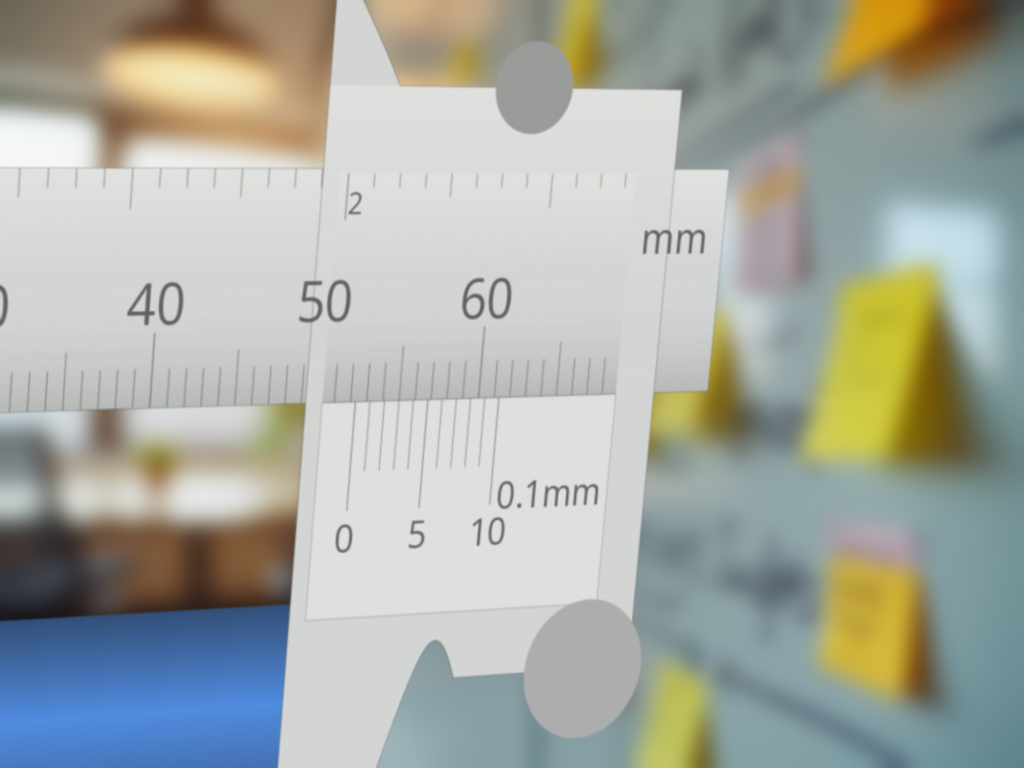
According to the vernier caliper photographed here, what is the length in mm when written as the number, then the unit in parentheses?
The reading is 52.3 (mm)
